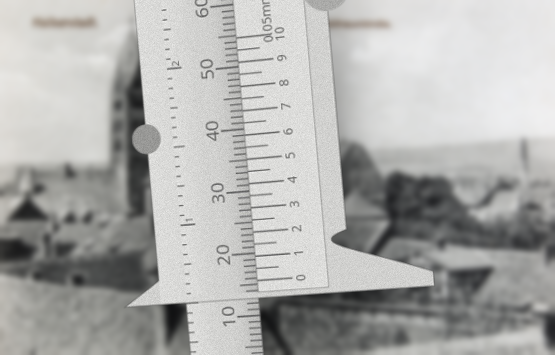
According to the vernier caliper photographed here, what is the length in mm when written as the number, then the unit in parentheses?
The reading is 15.6 (mm)
